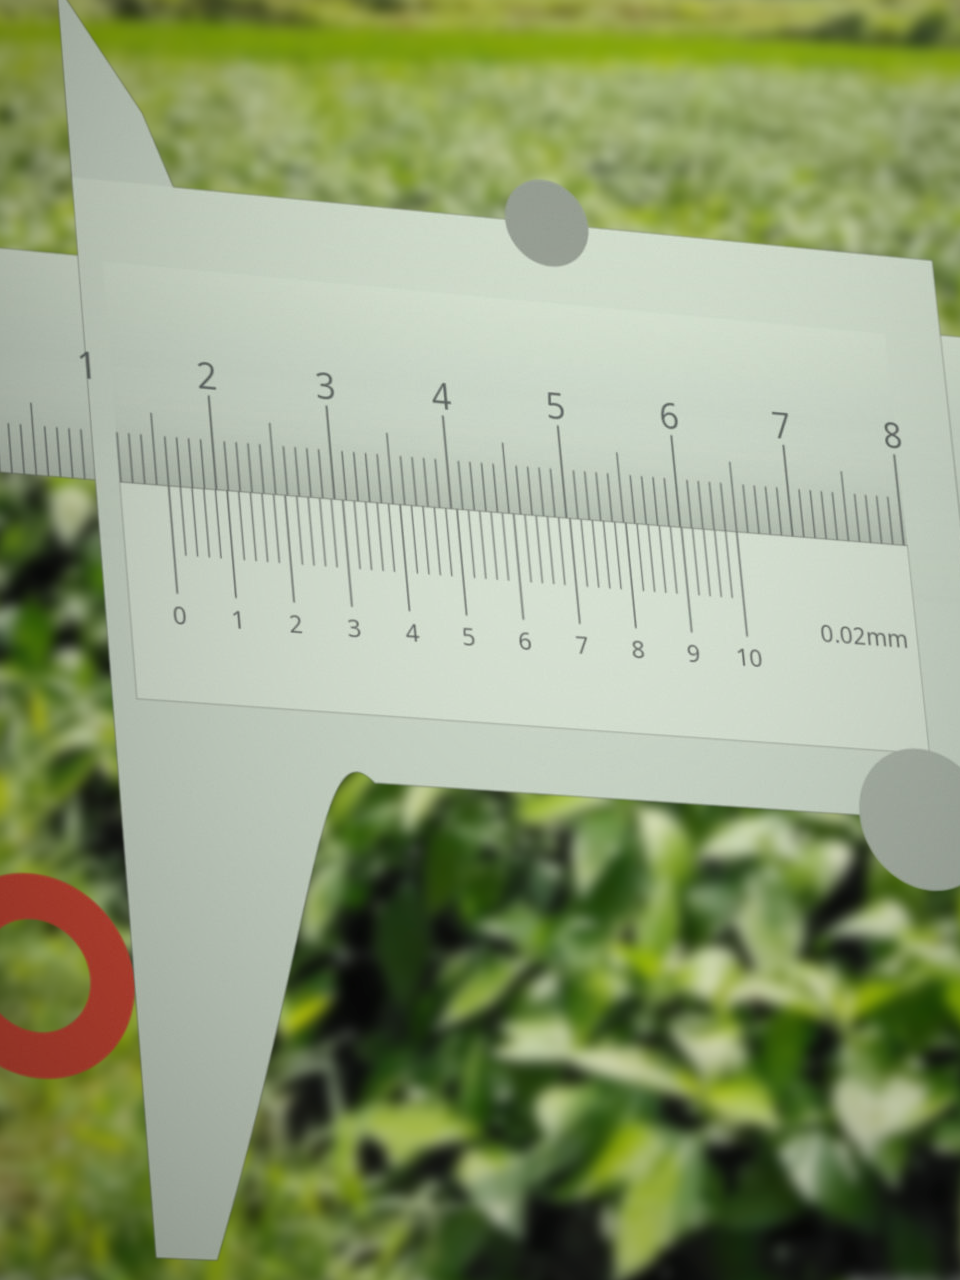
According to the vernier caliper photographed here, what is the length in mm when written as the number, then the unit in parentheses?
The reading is 16.0 (mm)
